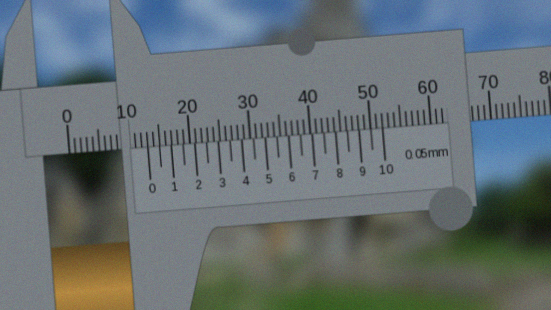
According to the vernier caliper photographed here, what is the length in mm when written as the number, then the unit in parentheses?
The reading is 13.0 (mm)
